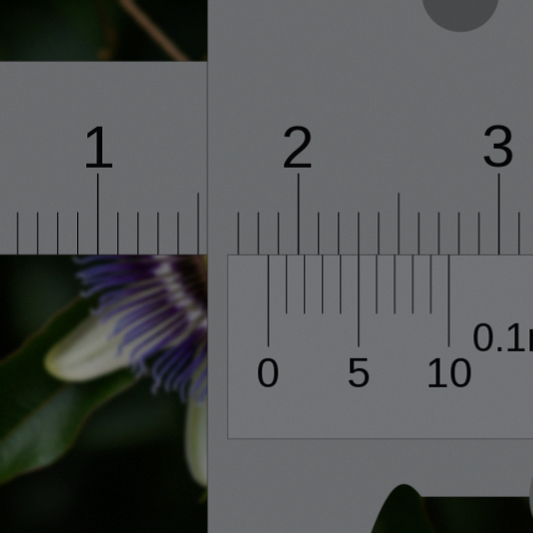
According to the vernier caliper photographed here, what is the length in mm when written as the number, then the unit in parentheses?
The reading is 18.5 (mm)
